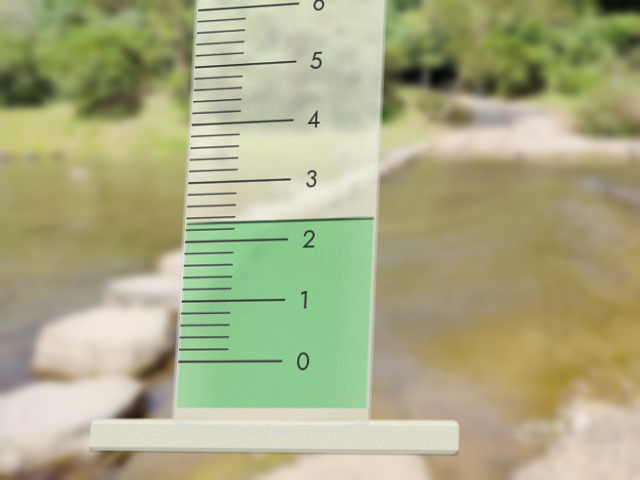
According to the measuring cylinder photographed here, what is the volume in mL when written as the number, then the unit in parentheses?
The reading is 2.3 (mL)
